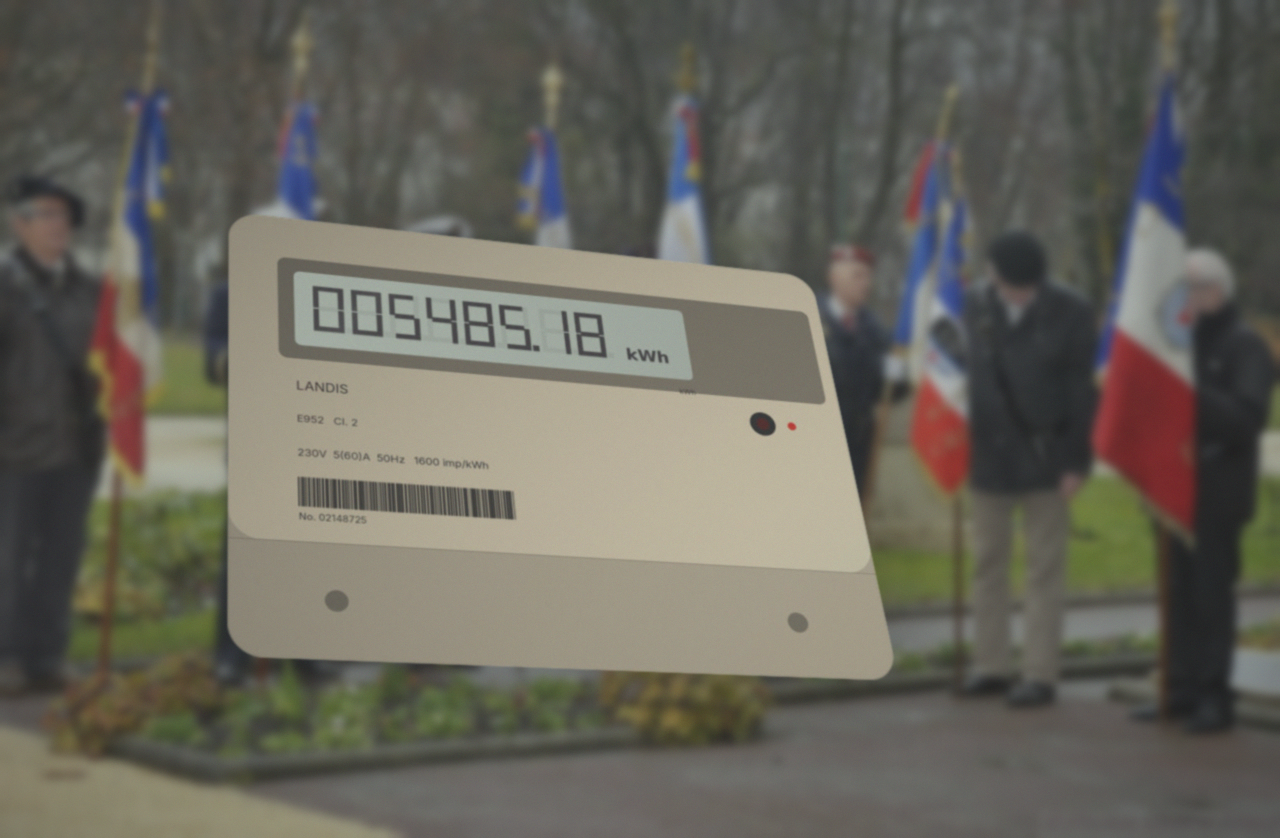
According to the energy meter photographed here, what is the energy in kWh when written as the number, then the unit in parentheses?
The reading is 5485.18 (kWh)
